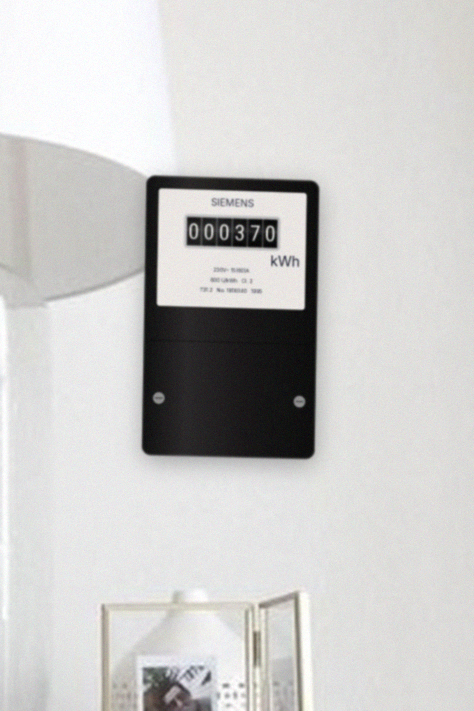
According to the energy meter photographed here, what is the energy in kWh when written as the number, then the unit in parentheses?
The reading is 370 (kWh)
